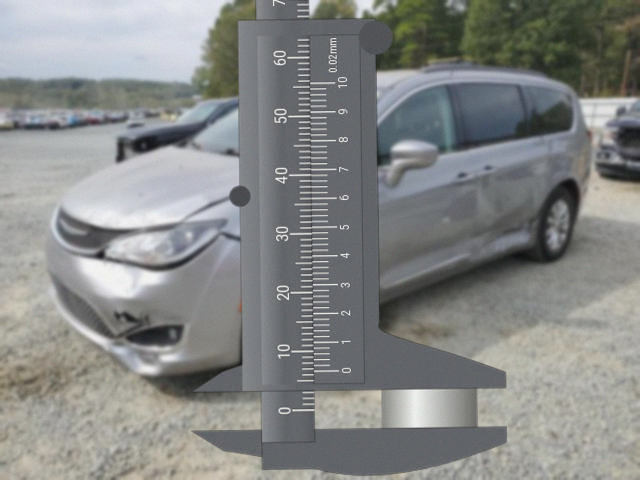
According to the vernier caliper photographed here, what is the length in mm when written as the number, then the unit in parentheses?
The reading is 6.6 (mm)
